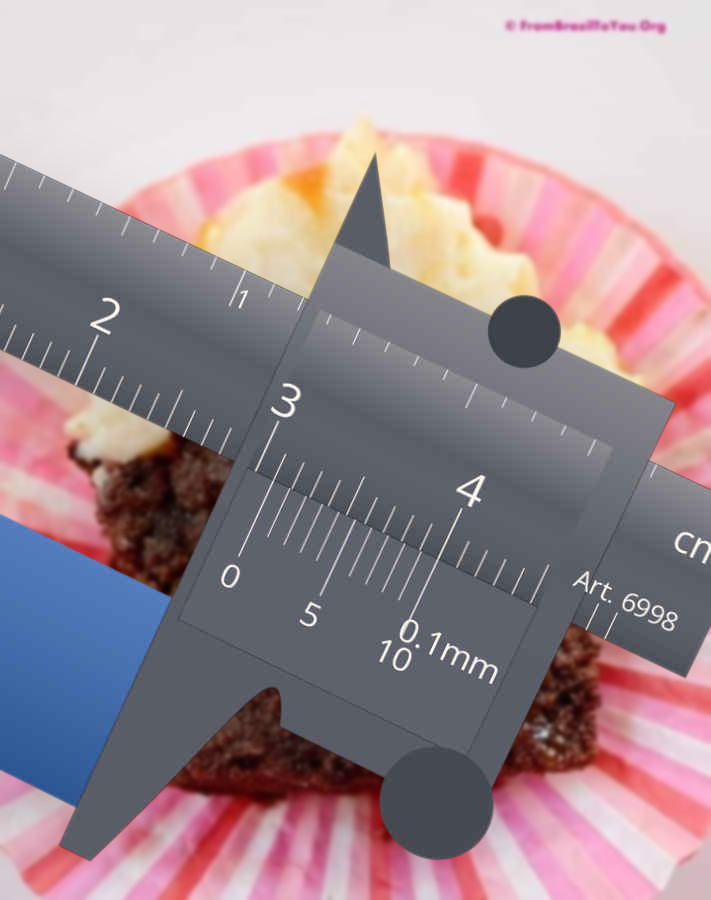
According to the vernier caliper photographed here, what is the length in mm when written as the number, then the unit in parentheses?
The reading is 31.0 (mm)
